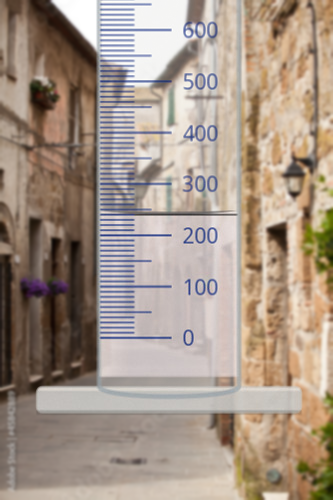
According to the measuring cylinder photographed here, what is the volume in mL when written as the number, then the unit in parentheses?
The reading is 240 (mL)
